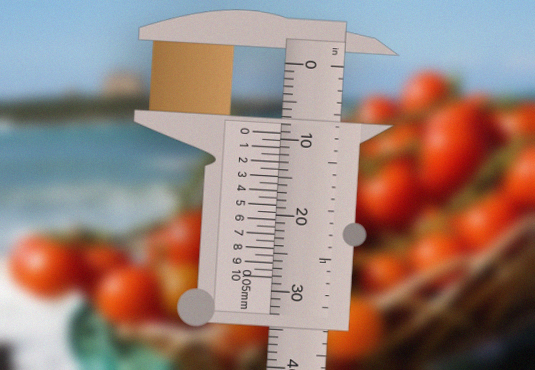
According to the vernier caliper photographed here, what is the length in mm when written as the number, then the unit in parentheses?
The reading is 9.2 (mm)
